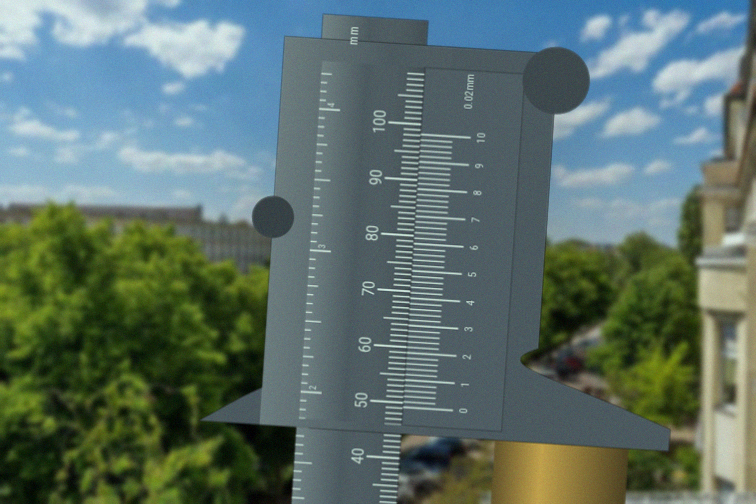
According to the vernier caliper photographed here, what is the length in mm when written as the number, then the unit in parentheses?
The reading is 49.2 (mm)
